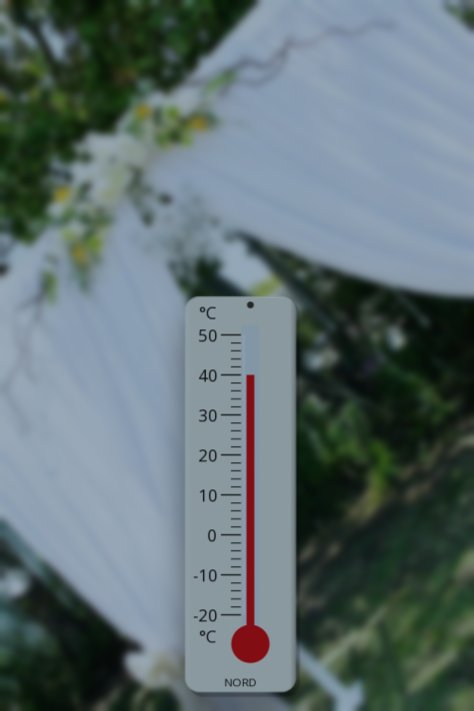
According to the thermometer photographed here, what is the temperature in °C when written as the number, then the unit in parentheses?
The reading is 40 (°C)
